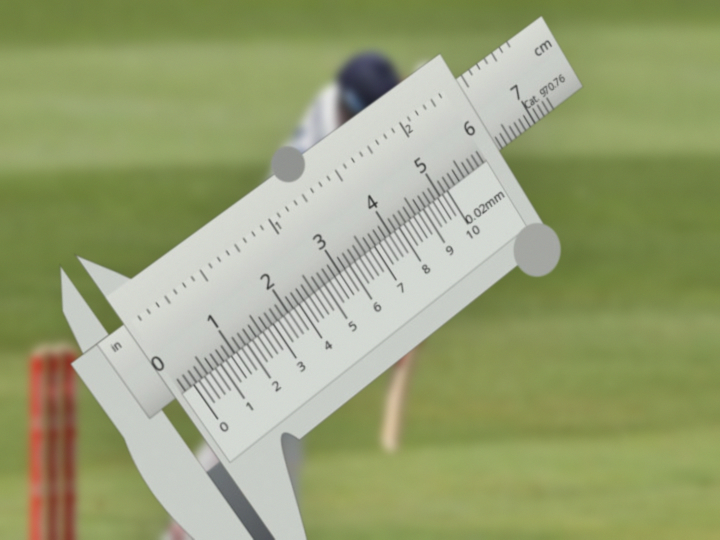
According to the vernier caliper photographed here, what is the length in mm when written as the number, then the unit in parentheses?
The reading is 2.5 (mm)
